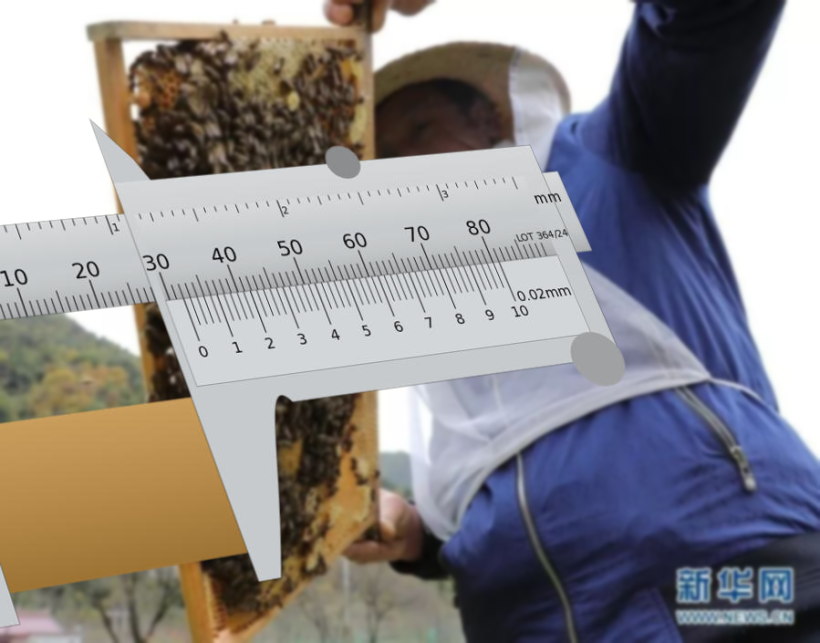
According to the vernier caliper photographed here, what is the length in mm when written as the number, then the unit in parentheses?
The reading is 32.0 (mm)
